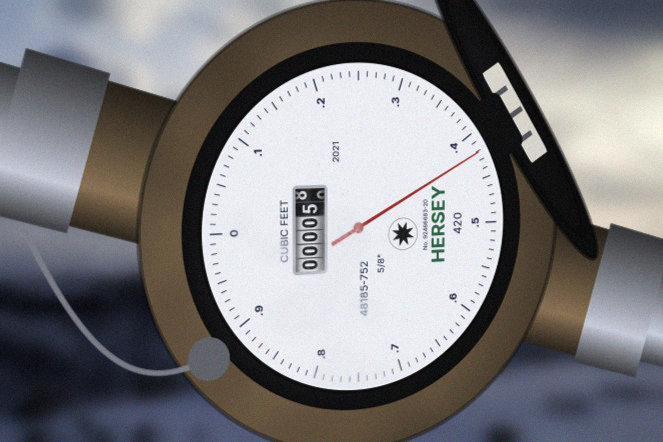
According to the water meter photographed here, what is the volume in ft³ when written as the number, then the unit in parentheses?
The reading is 58.42 (ft³)
